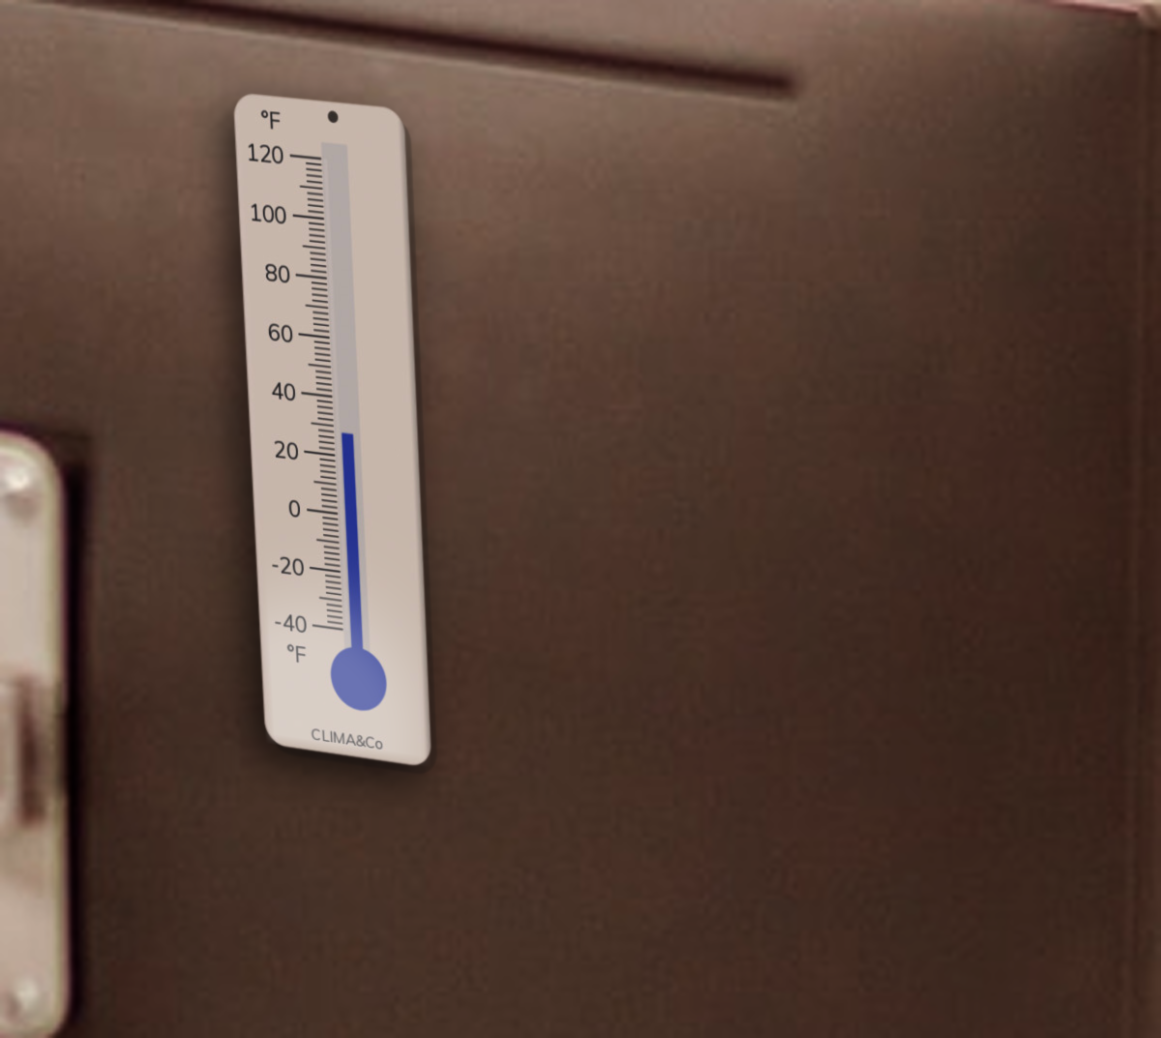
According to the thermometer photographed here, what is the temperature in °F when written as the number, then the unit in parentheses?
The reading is 28 (°F)
